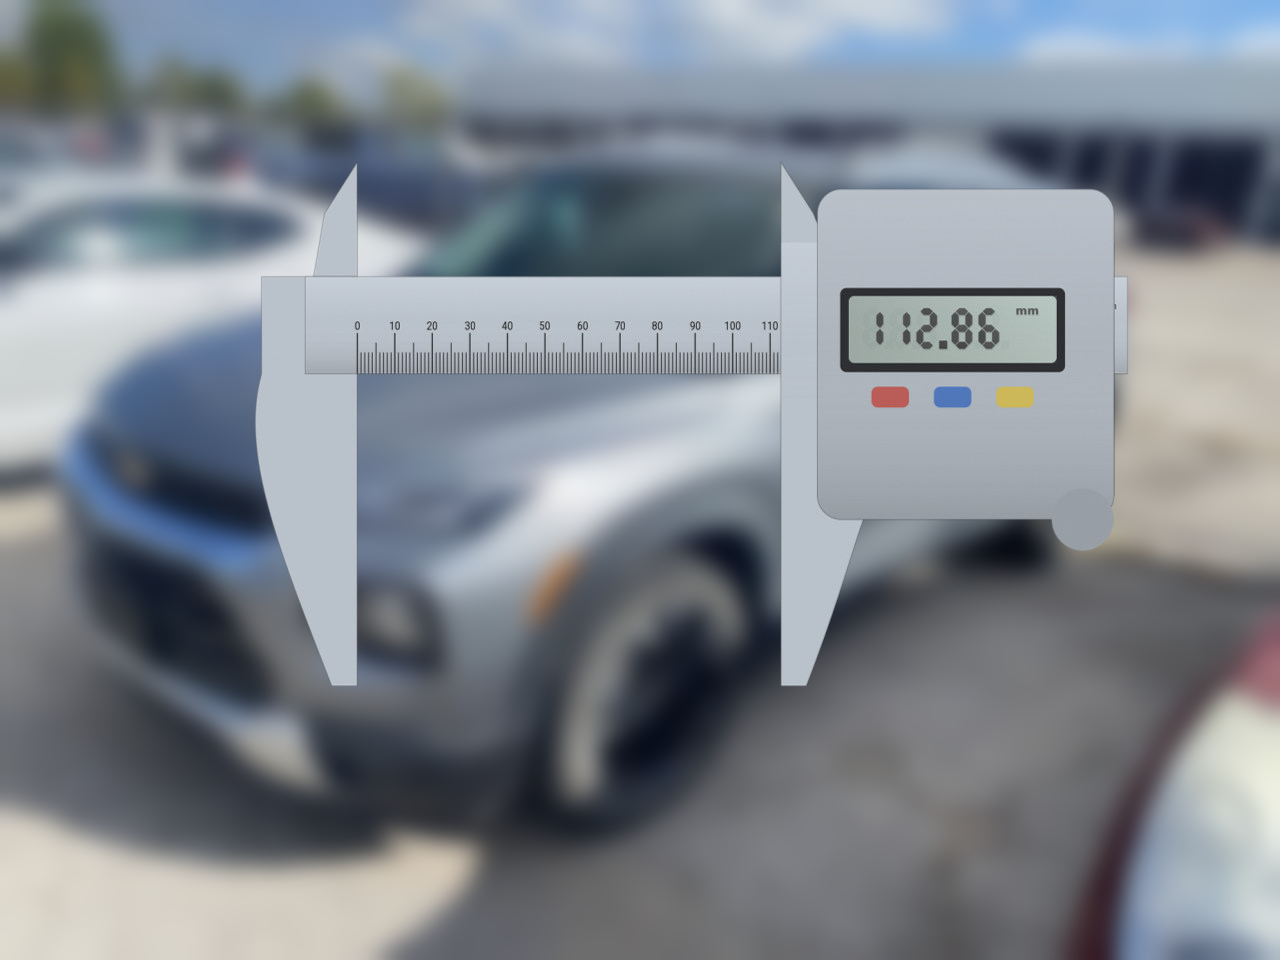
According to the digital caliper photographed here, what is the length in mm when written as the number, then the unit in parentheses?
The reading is 112.86 (mm)
